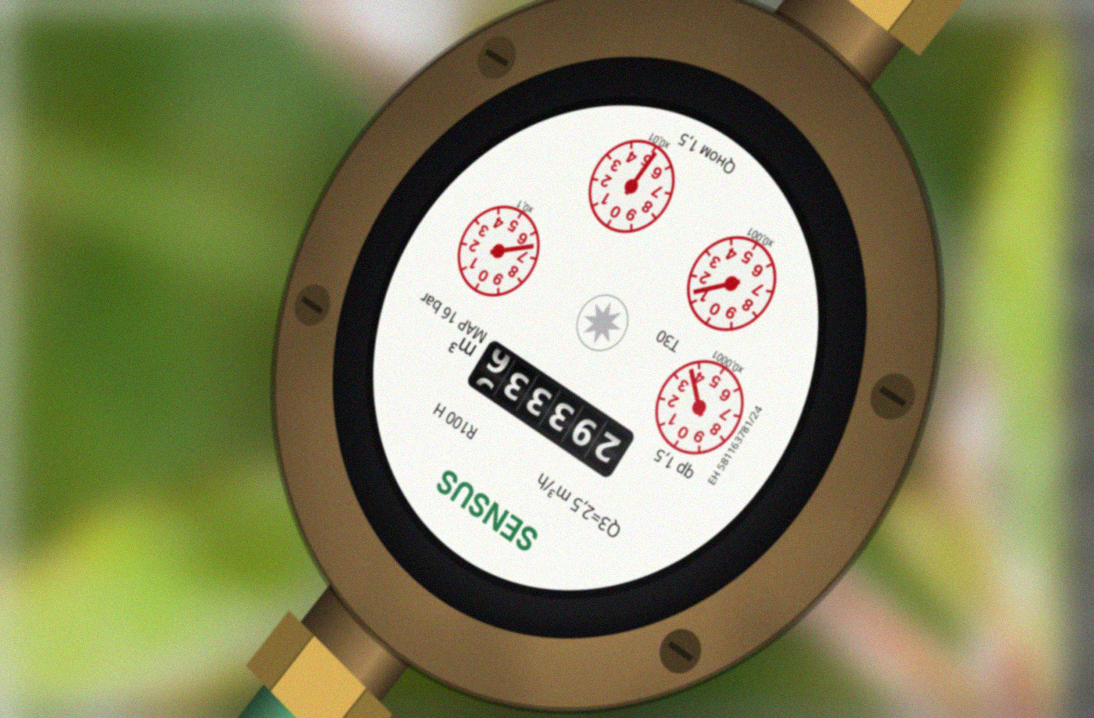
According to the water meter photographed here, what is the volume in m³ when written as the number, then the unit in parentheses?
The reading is 293335.6513 (m³)
